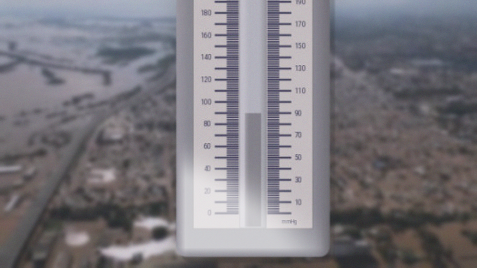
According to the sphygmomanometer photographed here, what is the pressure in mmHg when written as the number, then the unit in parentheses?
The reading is 90 (mmHg)
